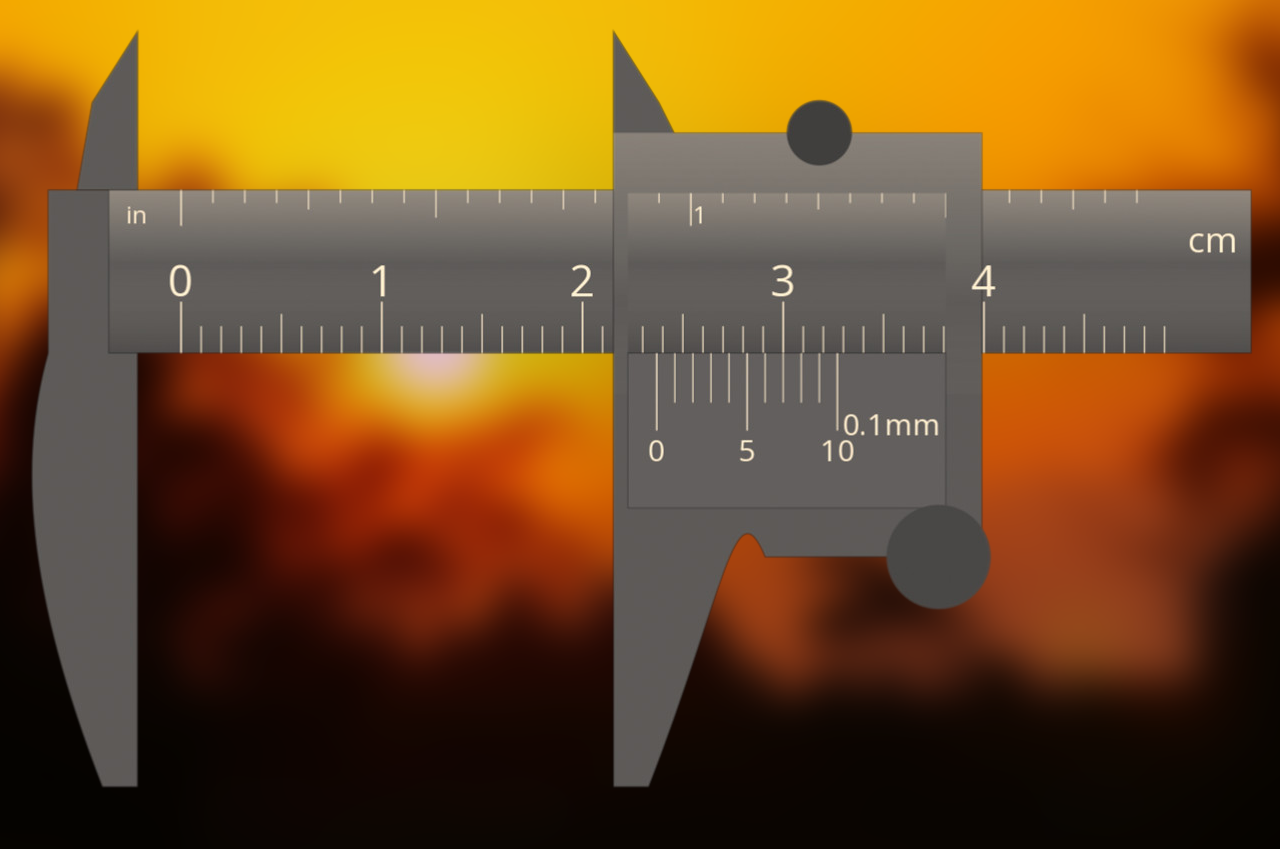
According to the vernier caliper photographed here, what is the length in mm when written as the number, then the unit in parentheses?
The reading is 23.7 (mm)
